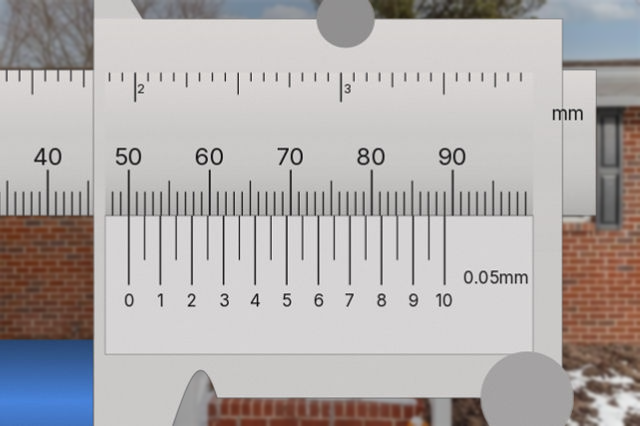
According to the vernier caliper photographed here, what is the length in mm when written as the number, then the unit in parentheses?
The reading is 50.0 (mm)
